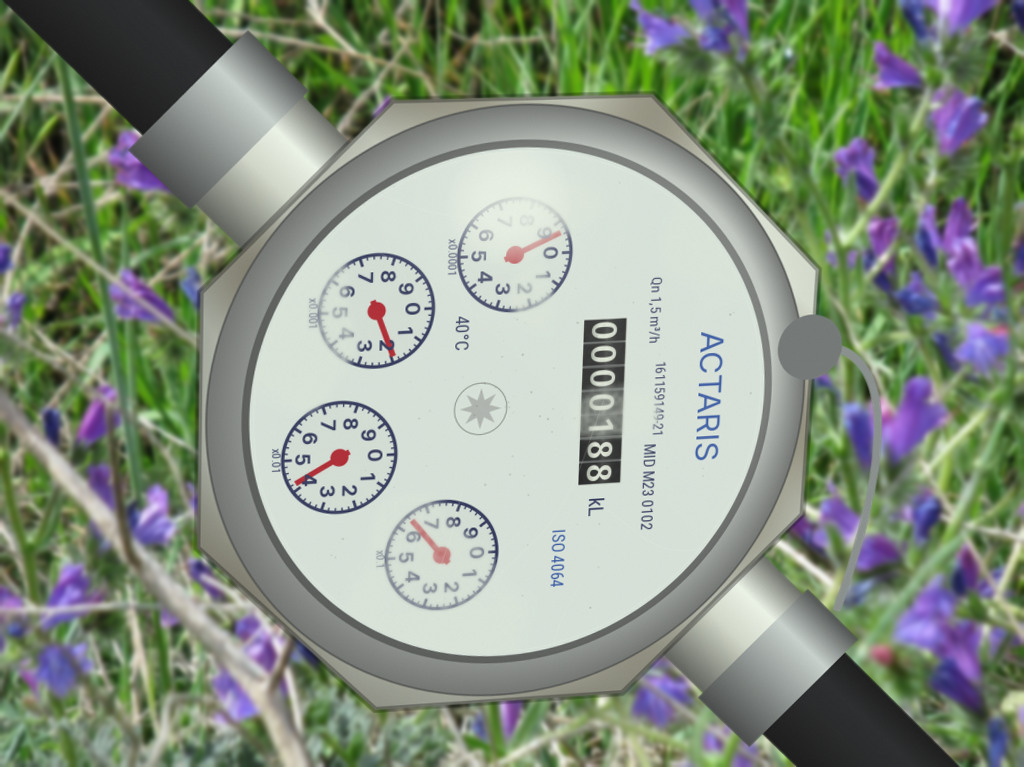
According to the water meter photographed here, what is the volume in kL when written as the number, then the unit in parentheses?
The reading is 188.6419 (kL)
